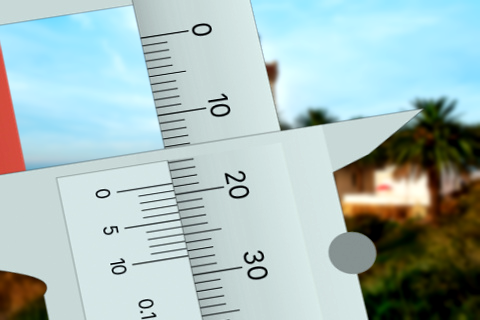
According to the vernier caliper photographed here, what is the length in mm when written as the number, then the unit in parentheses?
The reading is 18.6 (mm)
